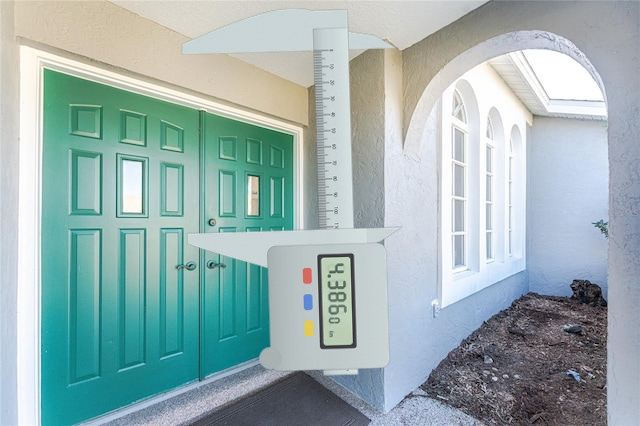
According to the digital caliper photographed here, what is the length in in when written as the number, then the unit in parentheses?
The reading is 4.3860 (in)
